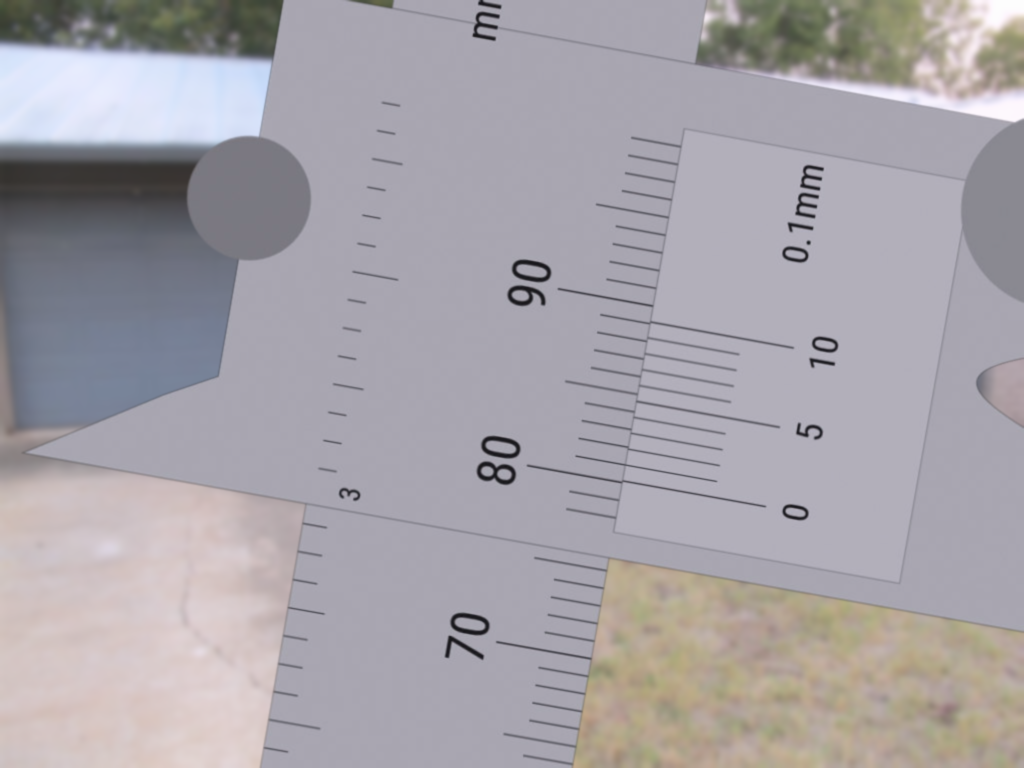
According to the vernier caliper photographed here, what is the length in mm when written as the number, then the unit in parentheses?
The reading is 80.1 (mm)
